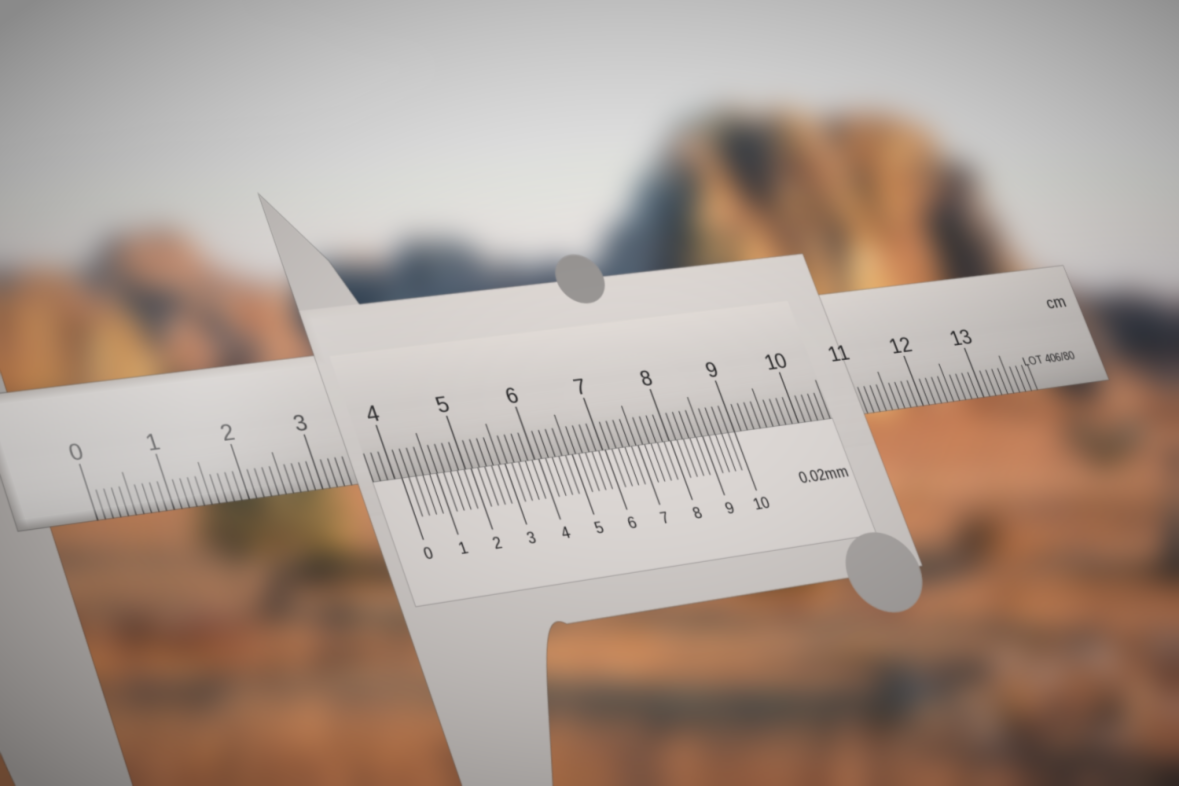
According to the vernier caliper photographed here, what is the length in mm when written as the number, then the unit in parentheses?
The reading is 41.0 (mm)
